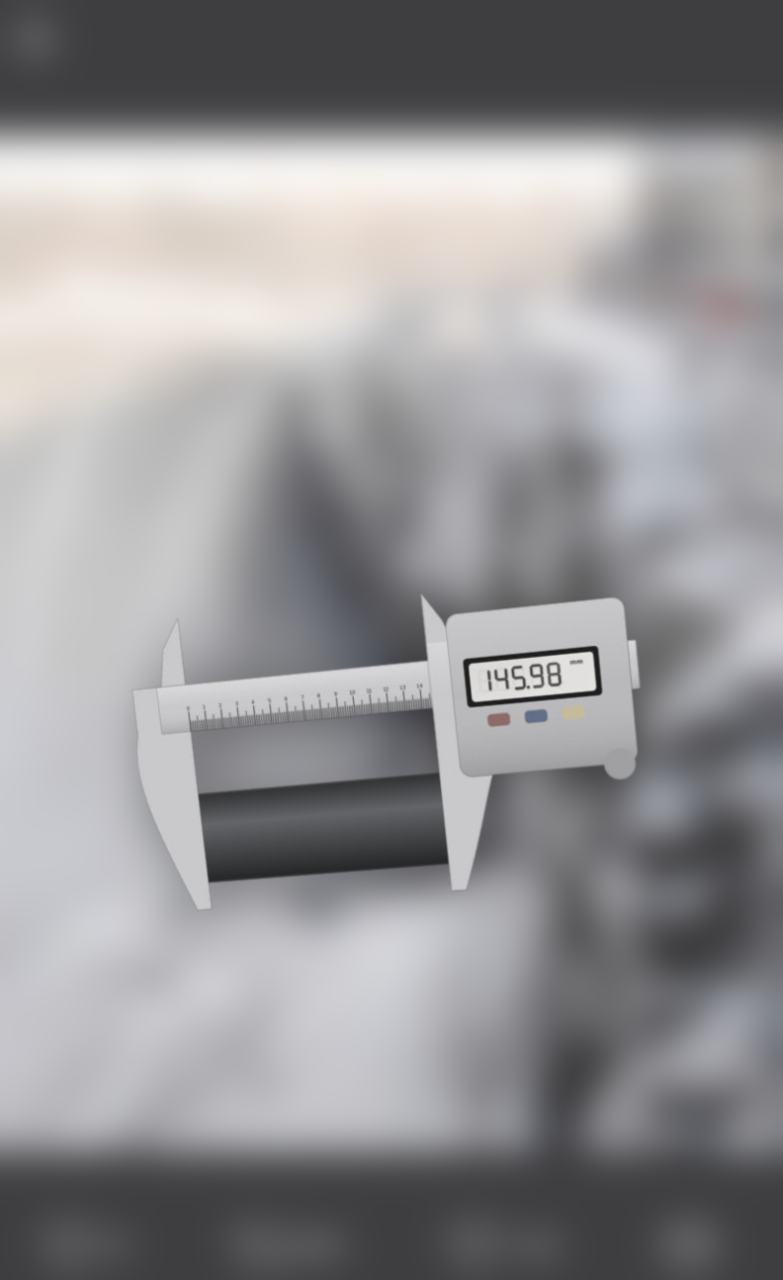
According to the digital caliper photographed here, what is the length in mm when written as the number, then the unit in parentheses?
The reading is 145.98 (mm)
